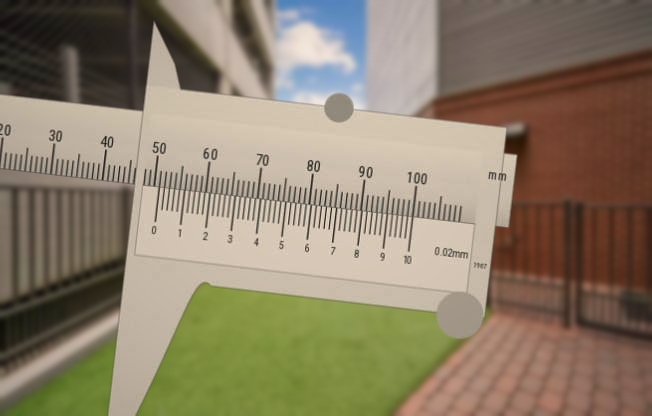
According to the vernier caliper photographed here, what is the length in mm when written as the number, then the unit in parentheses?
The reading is 51.0 (mm)
